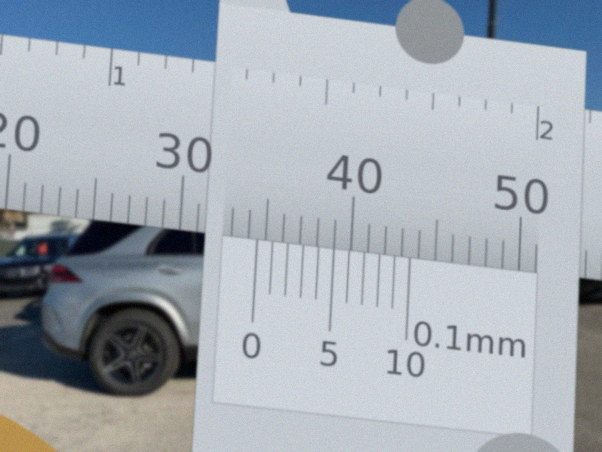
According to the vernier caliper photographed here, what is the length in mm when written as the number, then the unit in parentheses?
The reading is 34.5 (mm)
